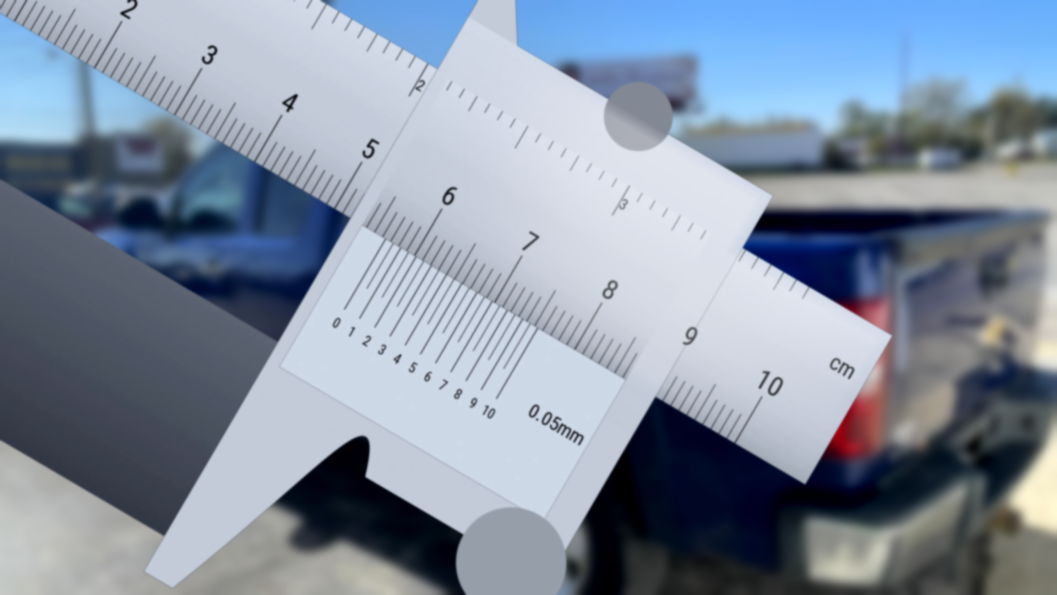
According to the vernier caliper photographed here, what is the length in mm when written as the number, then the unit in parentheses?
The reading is 56.4 (mm)
